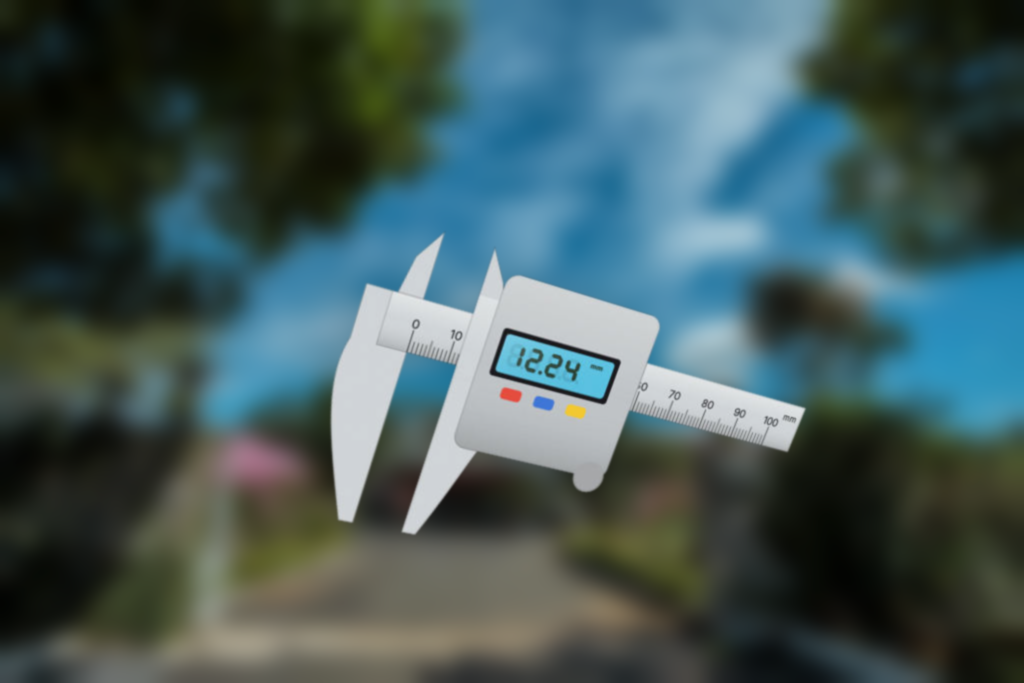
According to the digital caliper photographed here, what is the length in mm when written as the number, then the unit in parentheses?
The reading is 12.24 (mm)
